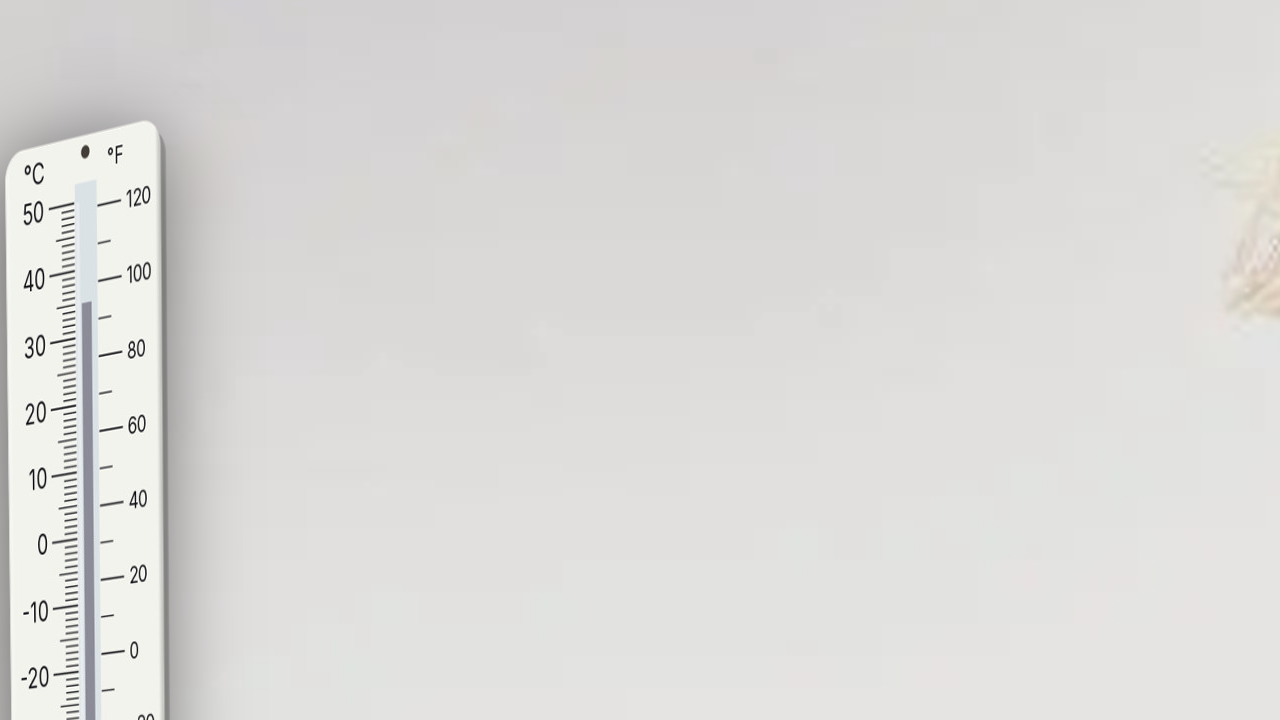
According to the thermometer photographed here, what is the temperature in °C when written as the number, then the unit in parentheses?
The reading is 35 (°C)
